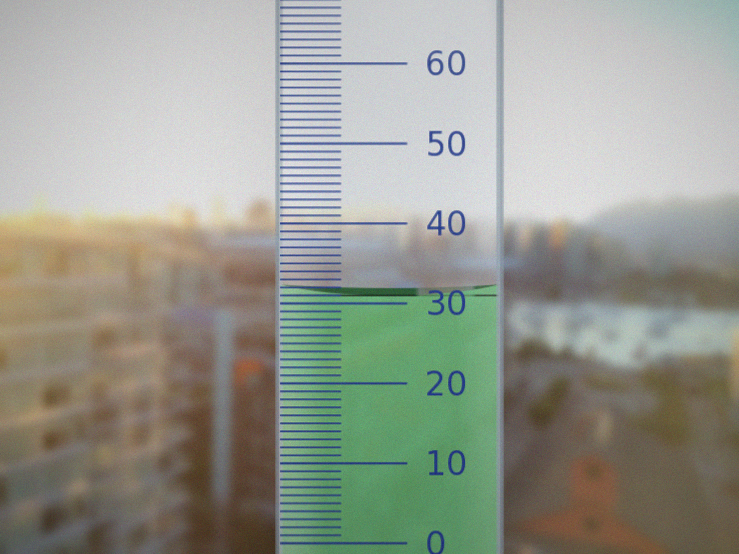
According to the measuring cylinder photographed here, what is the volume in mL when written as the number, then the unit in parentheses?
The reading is 31 (mL)
